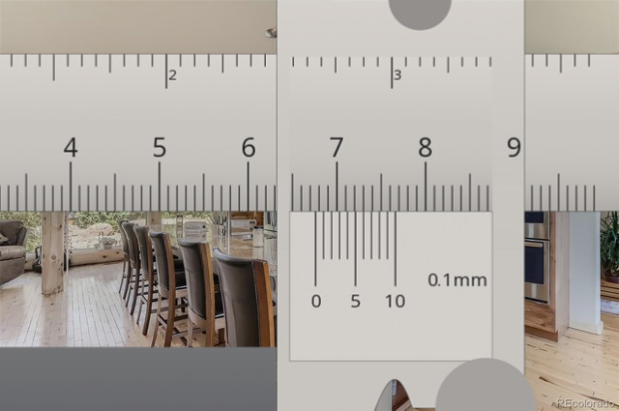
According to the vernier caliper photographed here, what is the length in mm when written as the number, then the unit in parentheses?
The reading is 67.6 (mm)
